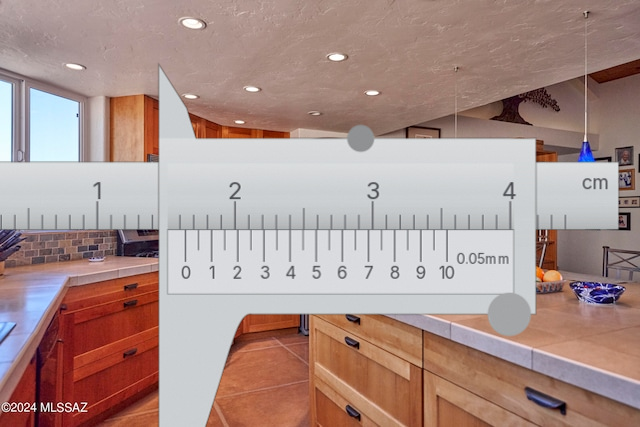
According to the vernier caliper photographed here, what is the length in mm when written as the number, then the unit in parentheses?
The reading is 16.4 (mm)
